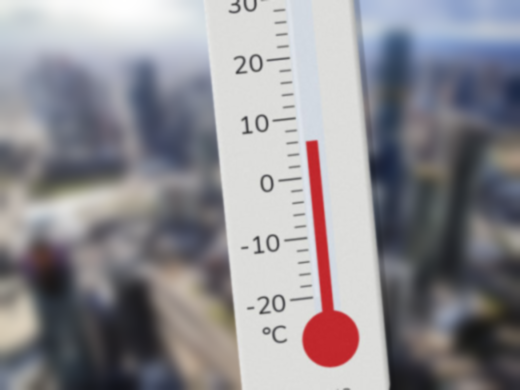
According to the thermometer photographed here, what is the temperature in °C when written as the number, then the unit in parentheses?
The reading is 6 (°C)
